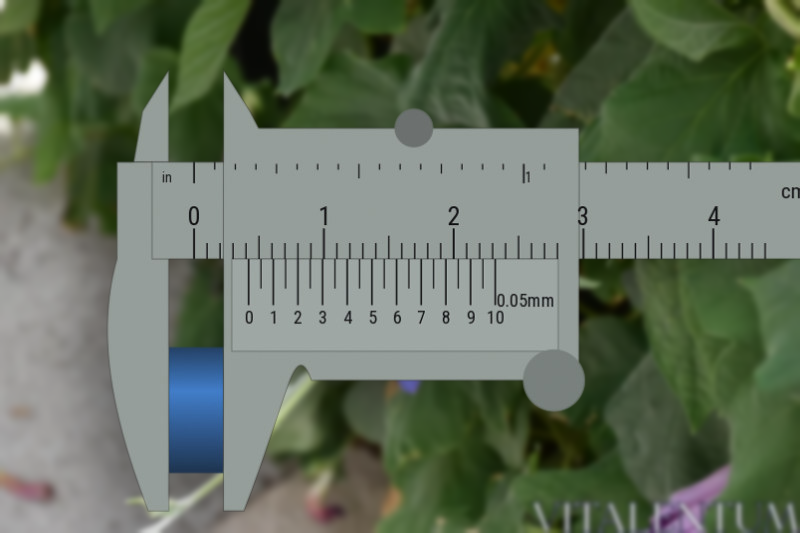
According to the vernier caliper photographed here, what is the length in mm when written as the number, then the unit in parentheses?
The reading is 4.2 (mm)
